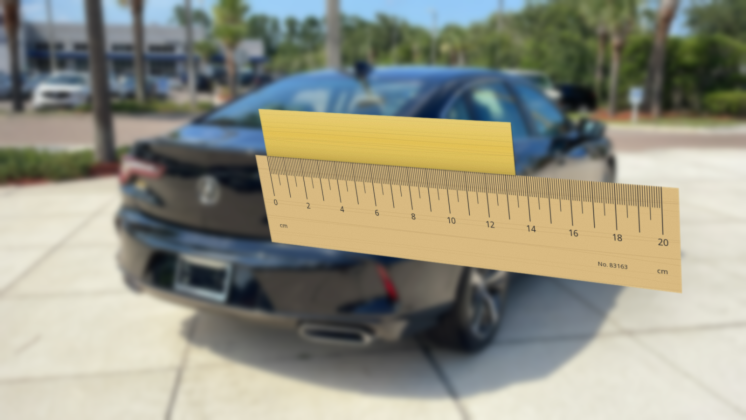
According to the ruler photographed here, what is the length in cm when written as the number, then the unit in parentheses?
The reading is 13.5 (cm)
